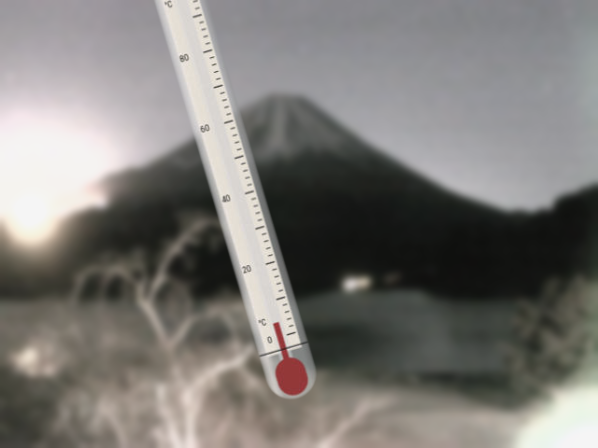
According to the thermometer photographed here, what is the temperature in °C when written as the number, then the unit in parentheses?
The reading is 4 (°C)
